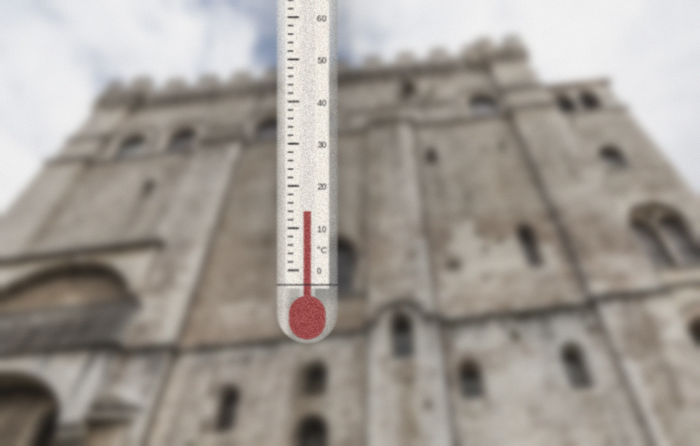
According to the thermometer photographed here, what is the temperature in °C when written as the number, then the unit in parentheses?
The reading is 14 (°C)
